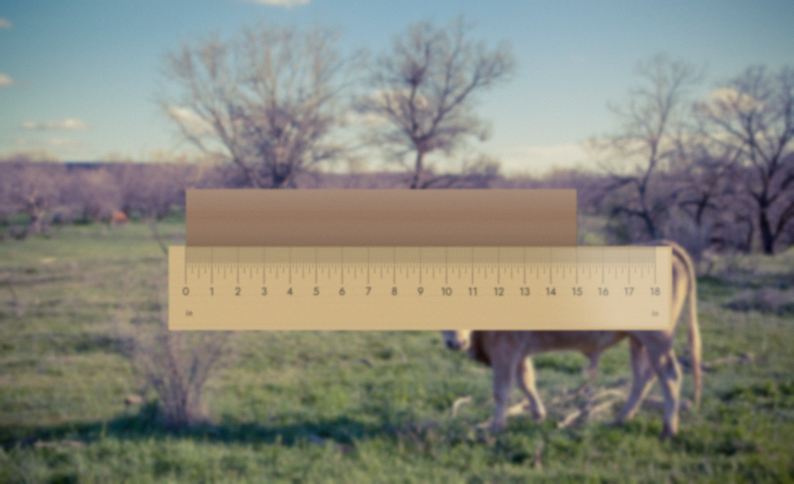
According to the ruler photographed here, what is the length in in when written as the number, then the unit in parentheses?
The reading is 15 (in)
